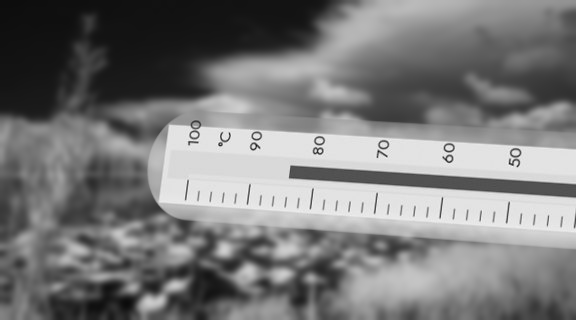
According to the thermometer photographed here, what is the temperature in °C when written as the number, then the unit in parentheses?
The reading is 84 (°C)
